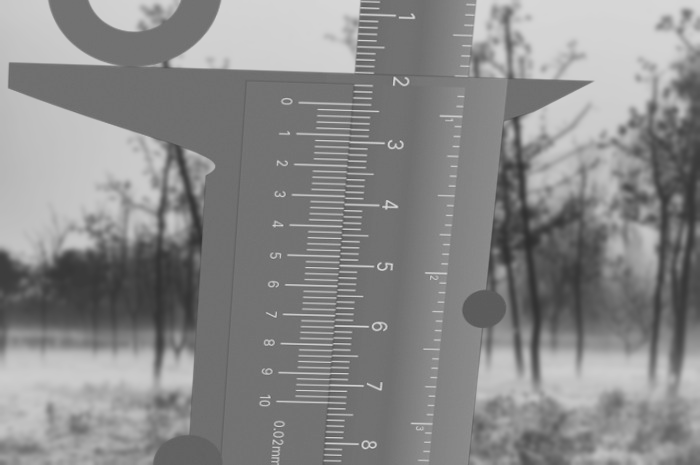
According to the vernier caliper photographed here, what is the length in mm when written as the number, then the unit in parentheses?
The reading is 24.0 (mm)
